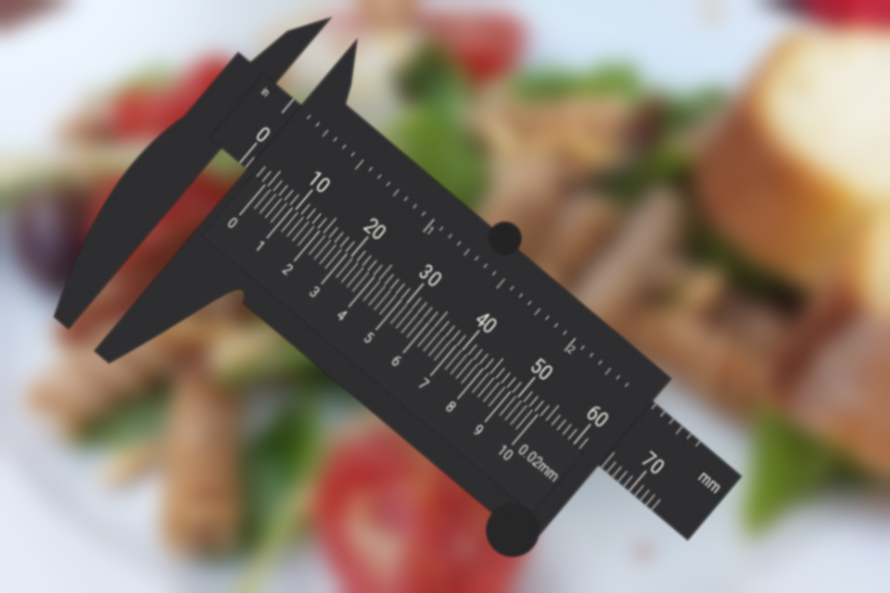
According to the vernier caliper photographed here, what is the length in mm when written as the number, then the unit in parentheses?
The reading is 4.6 (mm)
